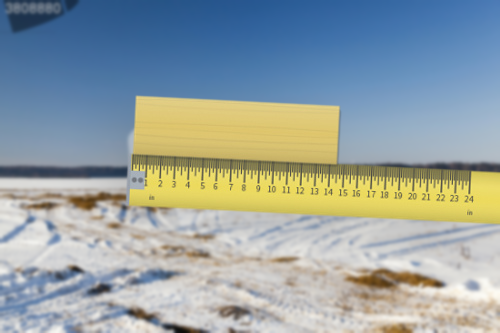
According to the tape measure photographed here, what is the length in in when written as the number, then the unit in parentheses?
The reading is 14.5 (in)
